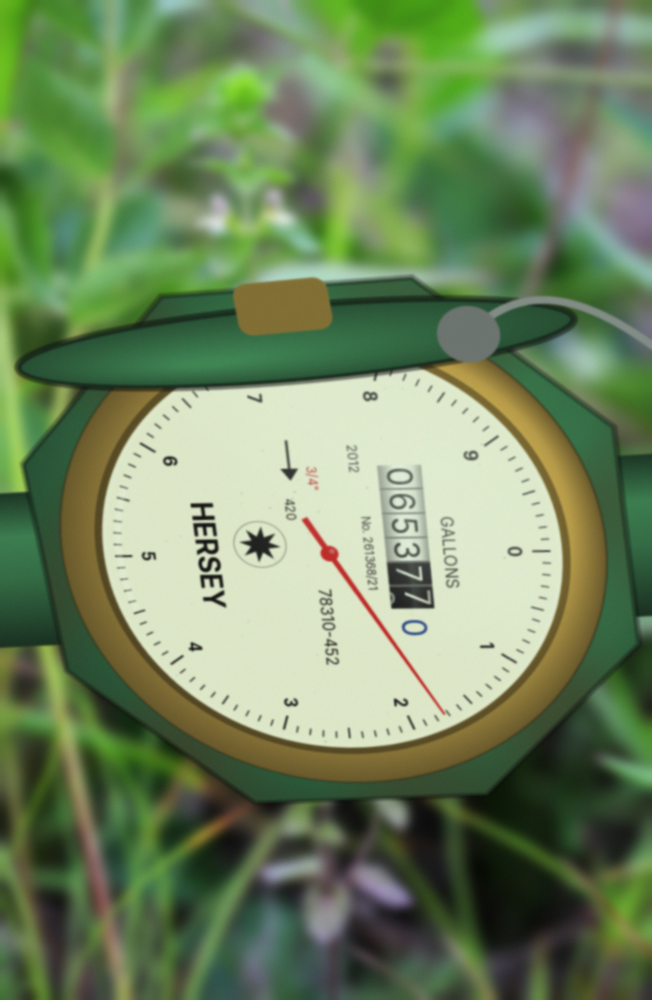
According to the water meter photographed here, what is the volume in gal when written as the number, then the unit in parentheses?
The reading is 653771.7 (gal)
